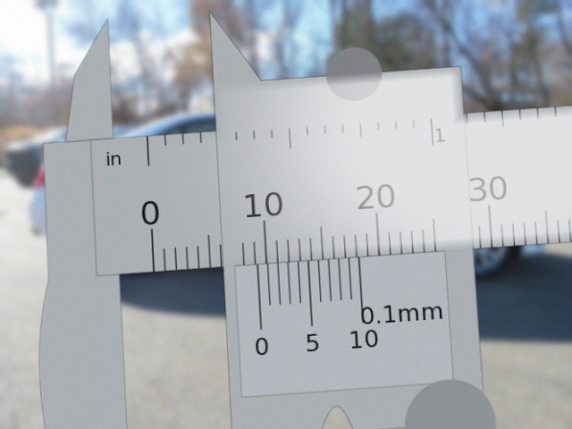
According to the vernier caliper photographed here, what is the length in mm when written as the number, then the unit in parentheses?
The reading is 9.2 (mm)
